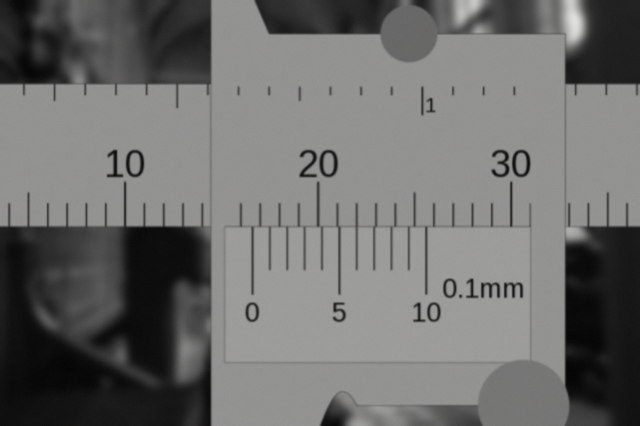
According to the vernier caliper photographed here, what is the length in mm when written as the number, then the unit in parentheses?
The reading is 16.6 (mm)
